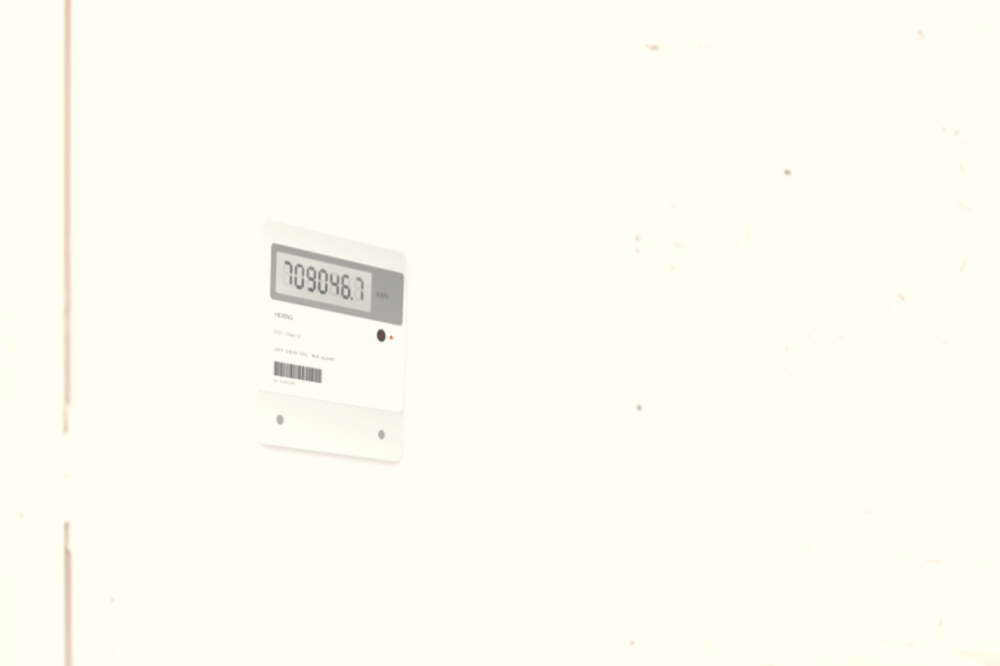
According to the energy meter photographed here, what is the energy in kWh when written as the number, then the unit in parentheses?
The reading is 709046.7 (kWh)
